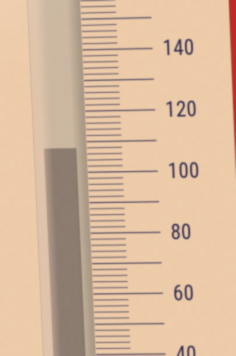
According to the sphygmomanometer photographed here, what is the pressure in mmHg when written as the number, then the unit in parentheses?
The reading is 108 (mmHg)
